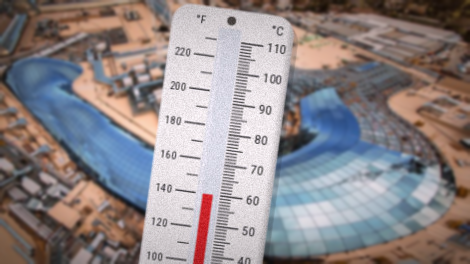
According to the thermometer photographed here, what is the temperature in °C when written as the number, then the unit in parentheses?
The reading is 60 (°C)
